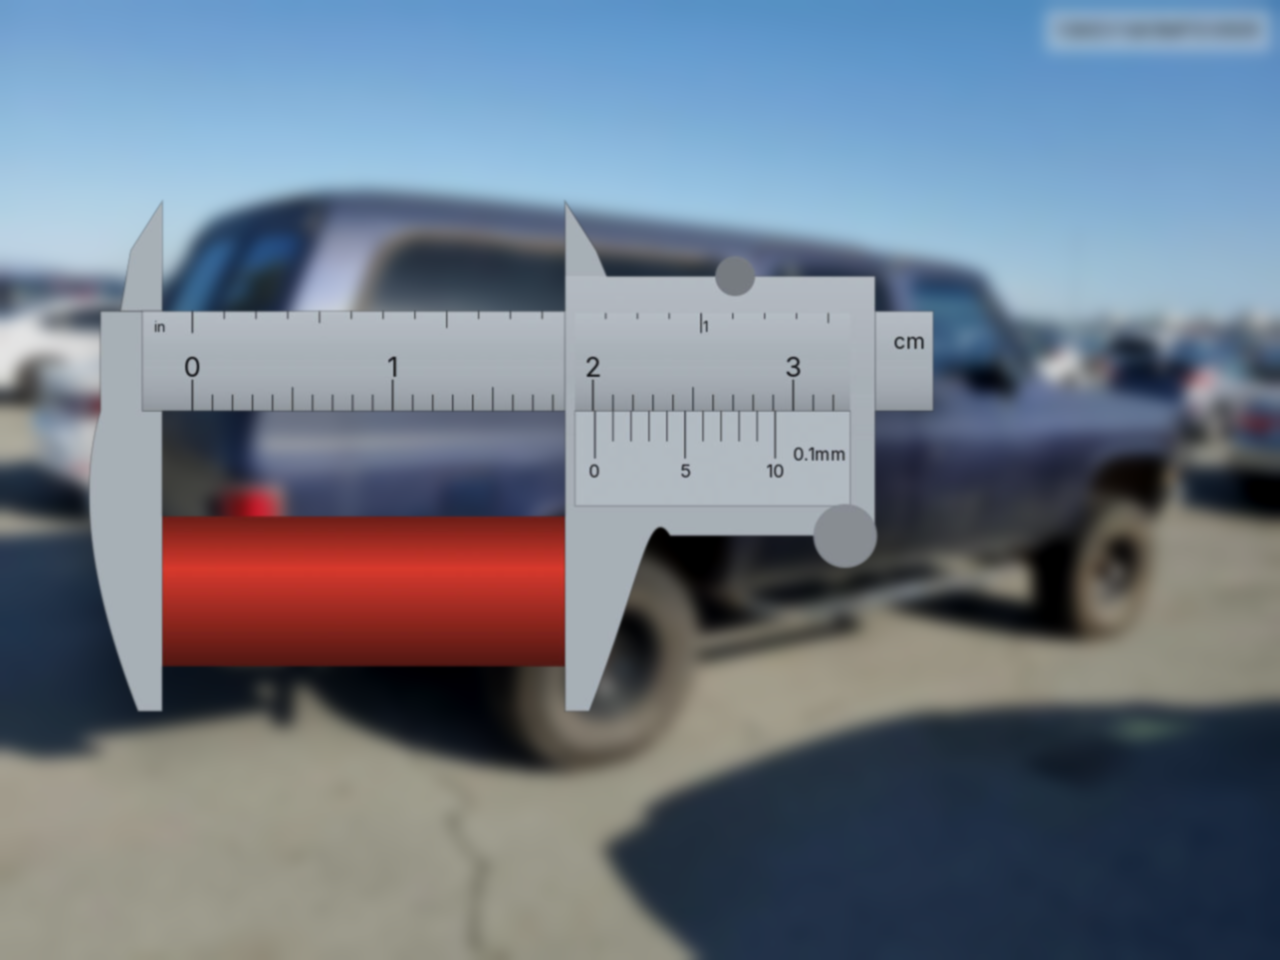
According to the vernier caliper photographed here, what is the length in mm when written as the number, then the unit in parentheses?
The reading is 20.1 (mm)
